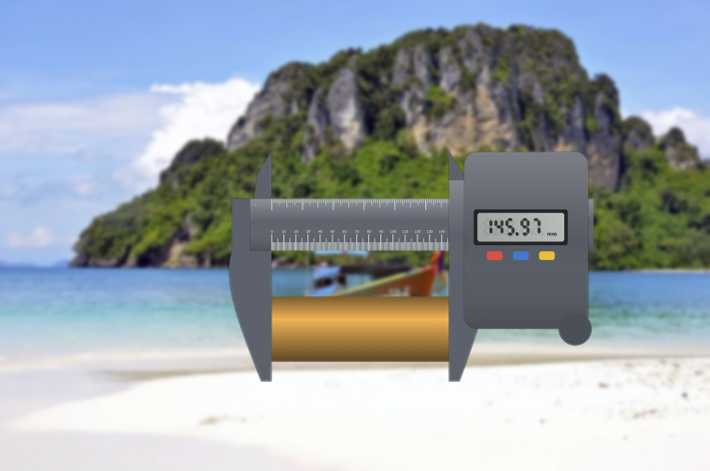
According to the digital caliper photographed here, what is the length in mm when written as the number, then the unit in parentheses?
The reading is 145.97 (mm)
